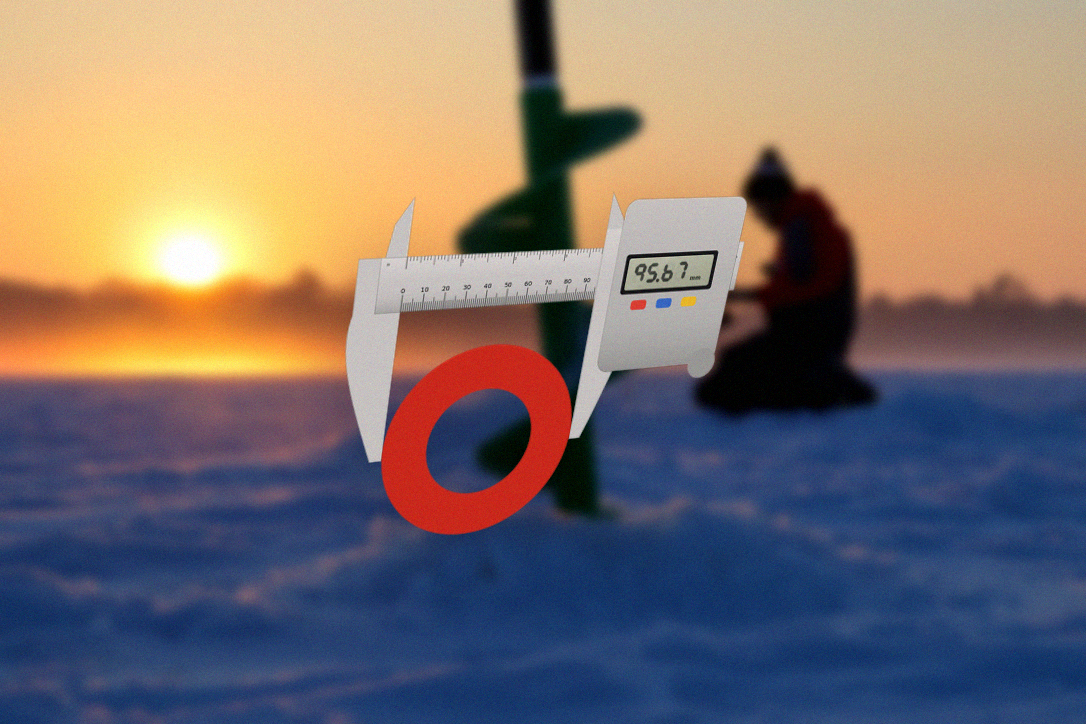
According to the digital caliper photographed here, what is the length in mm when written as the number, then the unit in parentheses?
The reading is 95.67 (mm)
